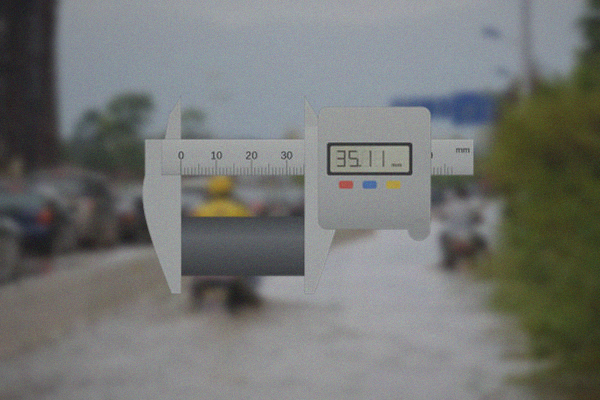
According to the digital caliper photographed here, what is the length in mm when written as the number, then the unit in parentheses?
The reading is 35.11 (mm)
